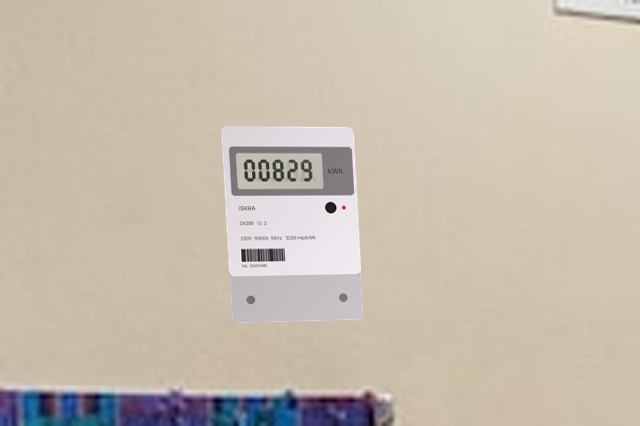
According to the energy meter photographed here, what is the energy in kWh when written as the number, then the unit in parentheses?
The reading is 829 (kWh)
